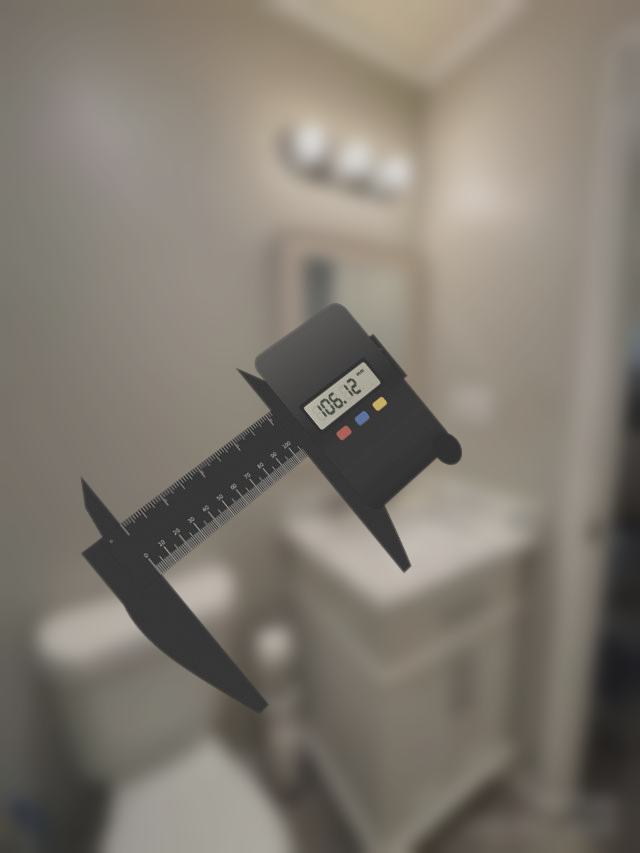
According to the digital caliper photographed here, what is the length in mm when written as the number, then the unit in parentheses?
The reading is 106.12 (mm)
